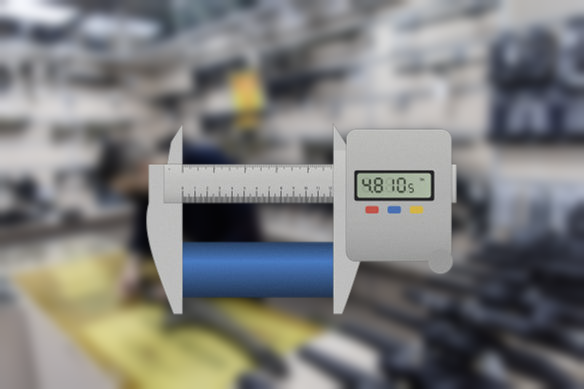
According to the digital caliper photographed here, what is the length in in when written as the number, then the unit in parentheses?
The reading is 4.8105 (in)
